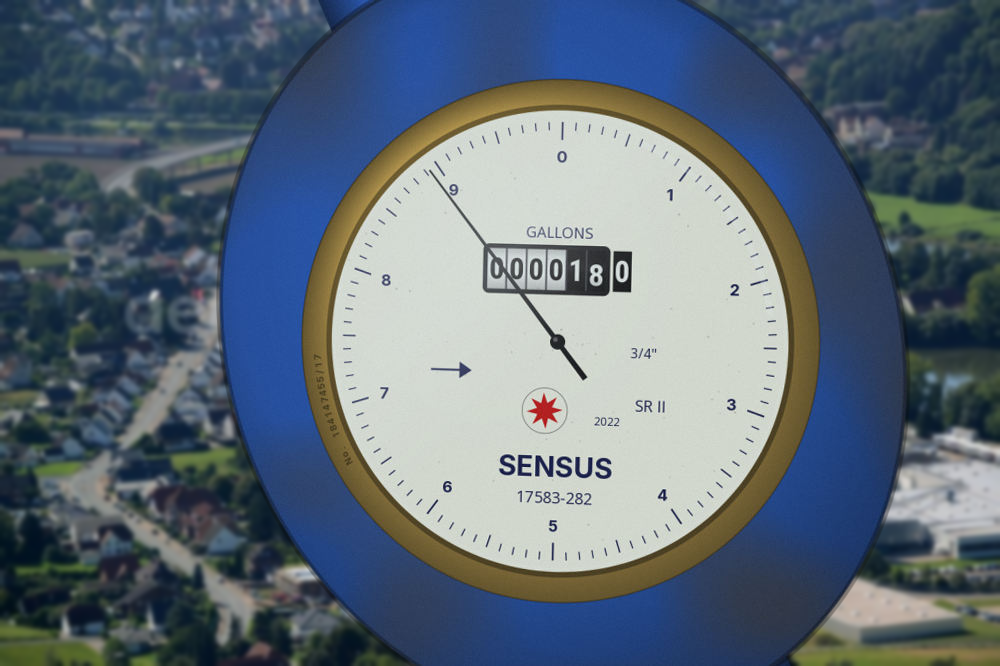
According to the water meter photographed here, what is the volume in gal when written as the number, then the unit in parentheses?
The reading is 178.9 (gal)
